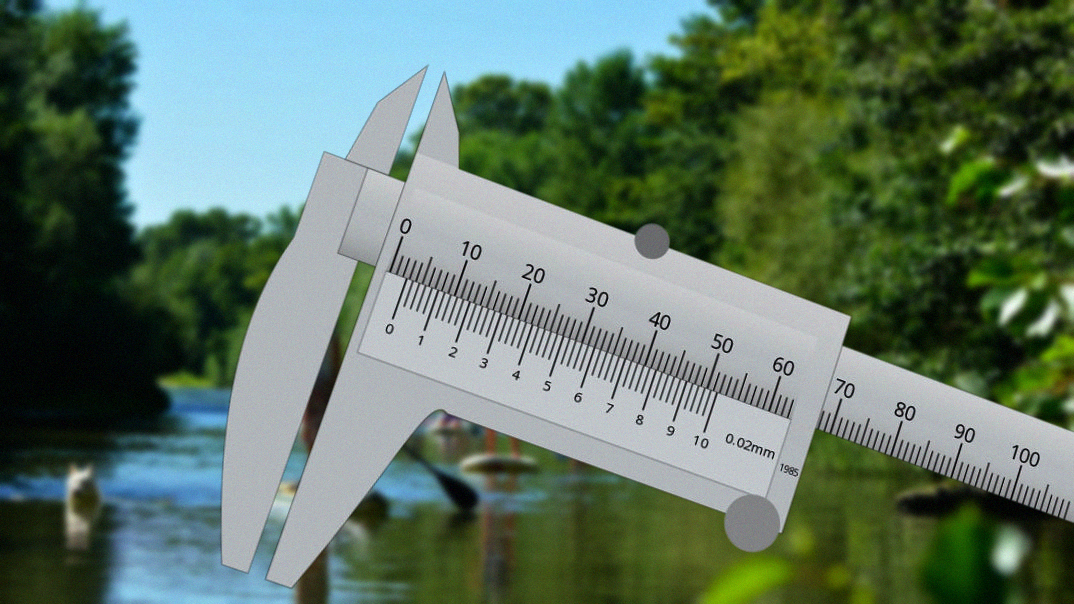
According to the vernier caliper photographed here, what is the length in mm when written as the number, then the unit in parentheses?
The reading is 2.6 (mm)
